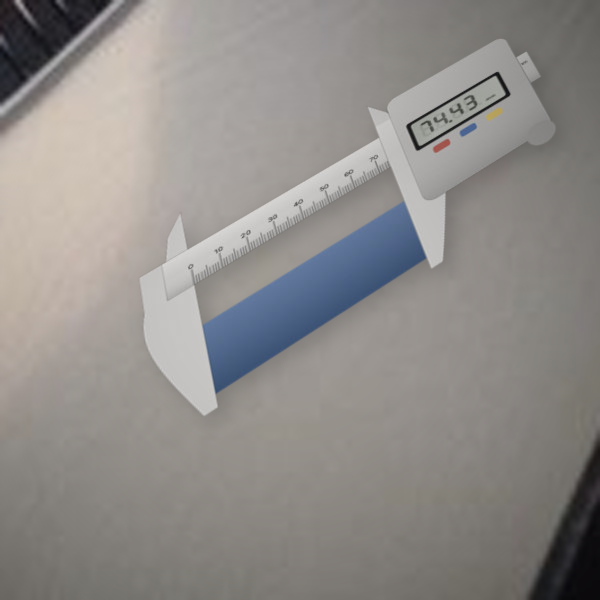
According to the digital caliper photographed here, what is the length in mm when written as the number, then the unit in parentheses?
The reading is 74.43 (mm)
